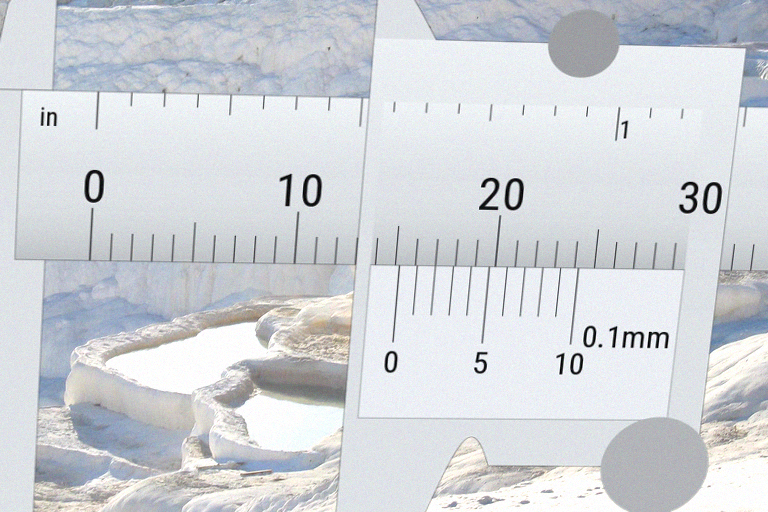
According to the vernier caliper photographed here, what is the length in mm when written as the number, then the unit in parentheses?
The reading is 15.2 (mm)
